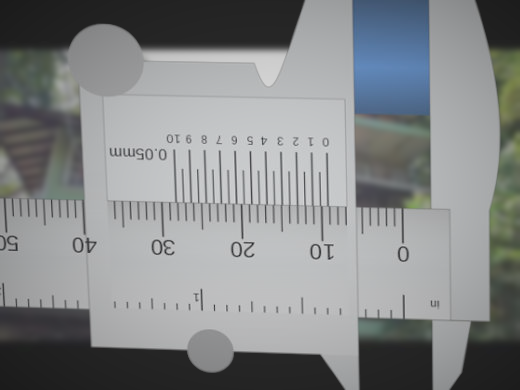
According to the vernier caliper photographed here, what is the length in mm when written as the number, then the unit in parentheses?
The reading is 9.2 (mm)
